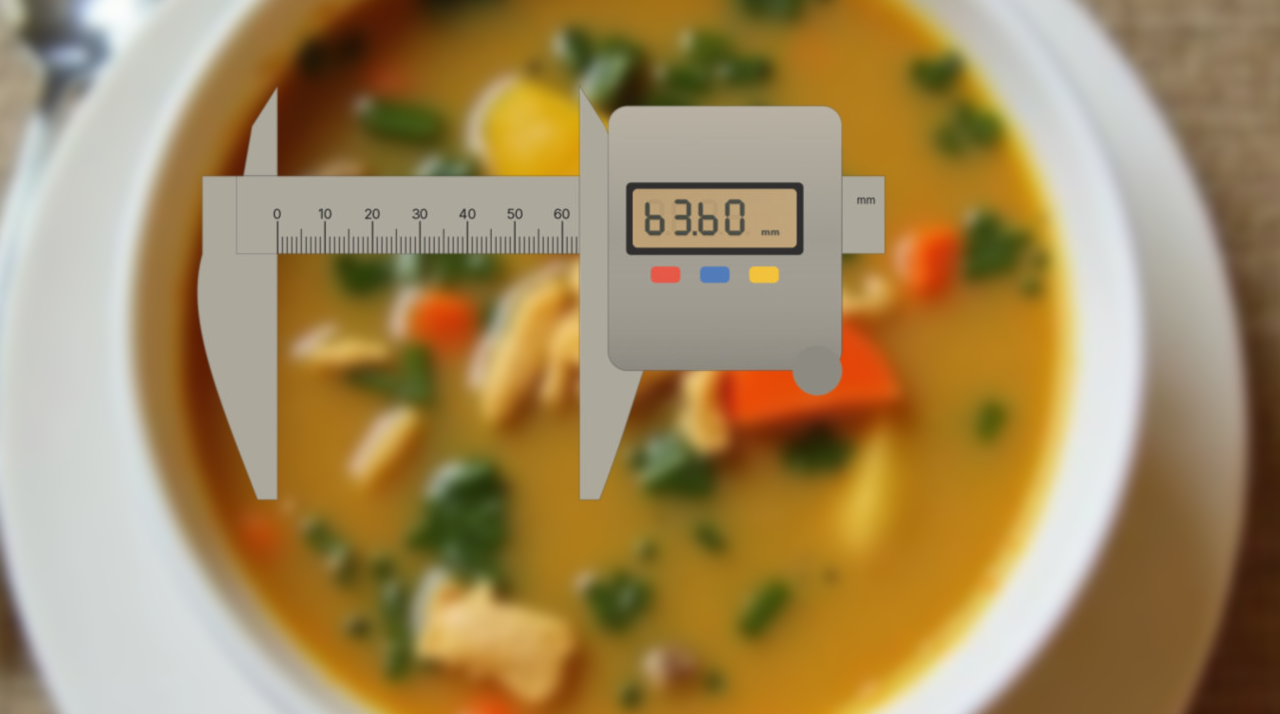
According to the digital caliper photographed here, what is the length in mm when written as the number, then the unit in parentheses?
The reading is 63.60 (mm)
